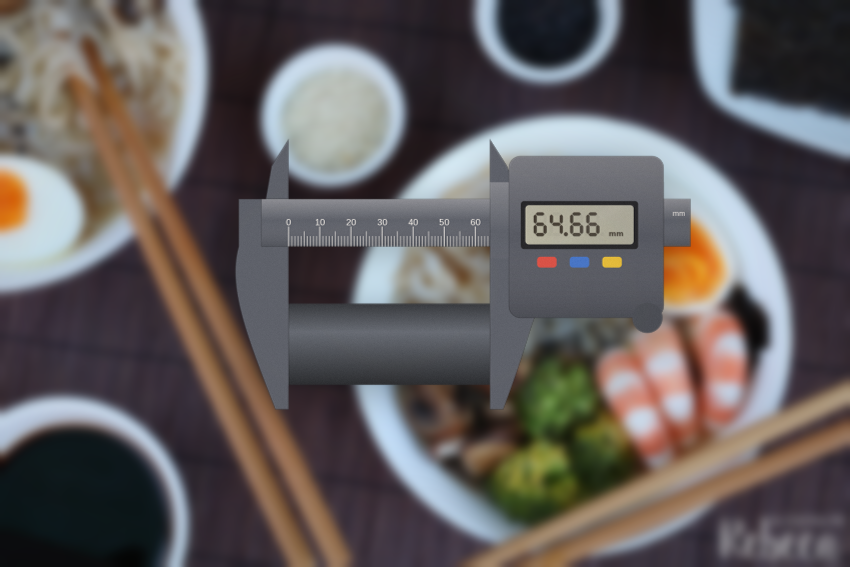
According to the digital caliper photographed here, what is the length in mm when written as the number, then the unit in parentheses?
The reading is 64.66 (mm)
